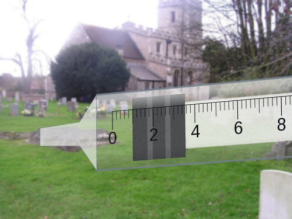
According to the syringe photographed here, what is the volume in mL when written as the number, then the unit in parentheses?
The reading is 1 (mL)
